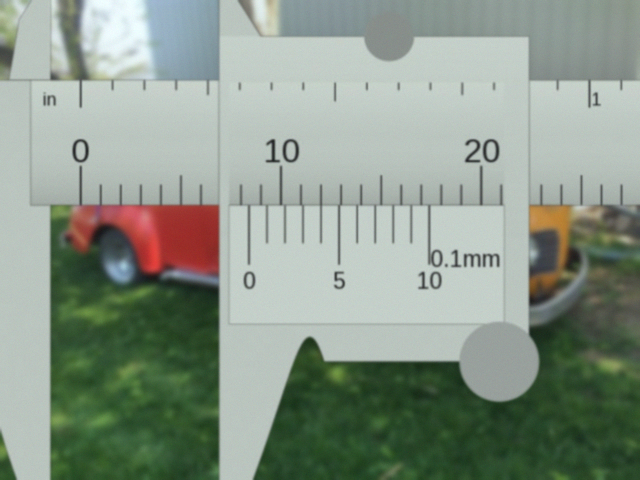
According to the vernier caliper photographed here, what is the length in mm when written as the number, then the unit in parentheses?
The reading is 8.4 (mm)
